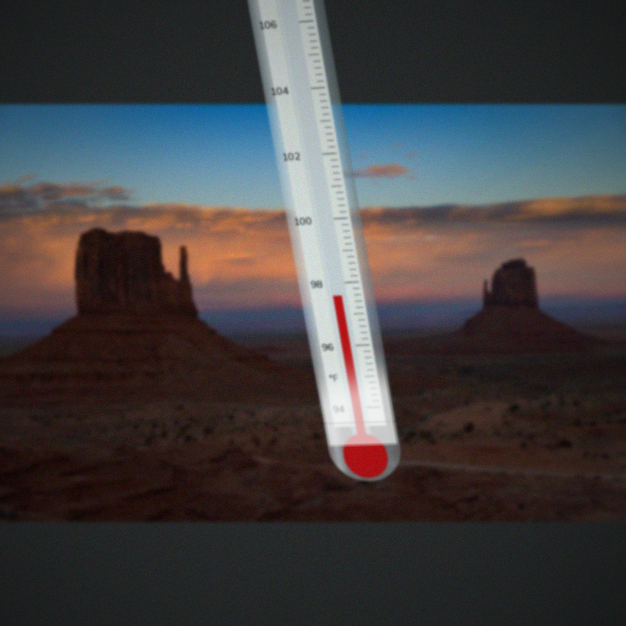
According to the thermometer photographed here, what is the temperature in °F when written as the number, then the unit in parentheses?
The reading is 97.6 (°F)
